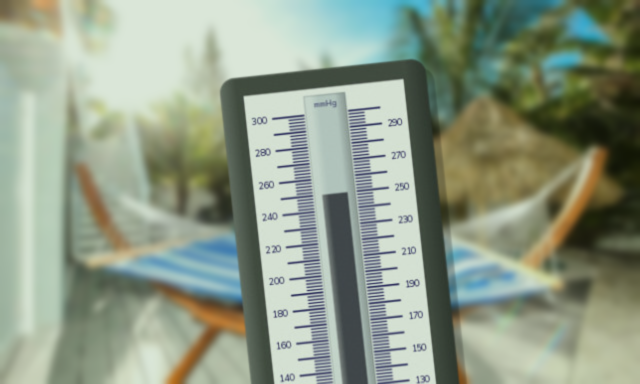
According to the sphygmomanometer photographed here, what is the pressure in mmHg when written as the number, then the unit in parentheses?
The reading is 250 (mmHg)
